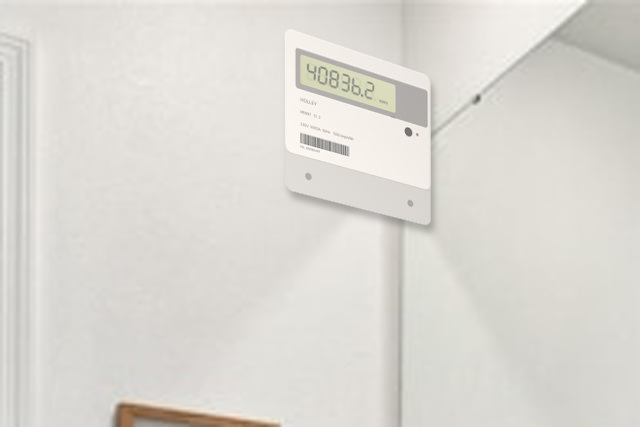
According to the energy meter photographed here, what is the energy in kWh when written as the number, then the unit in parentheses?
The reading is 40836.2 (kWh)
